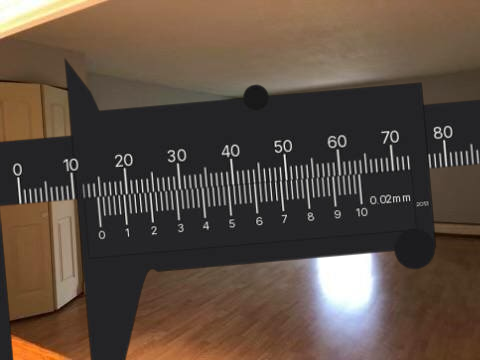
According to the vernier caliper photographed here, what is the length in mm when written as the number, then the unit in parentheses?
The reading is 14.6 (mm)
